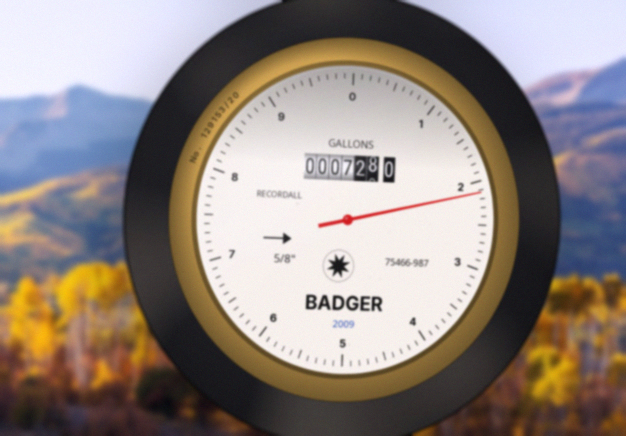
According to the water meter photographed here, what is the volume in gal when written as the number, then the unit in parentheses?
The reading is 7282.1 (gal)
